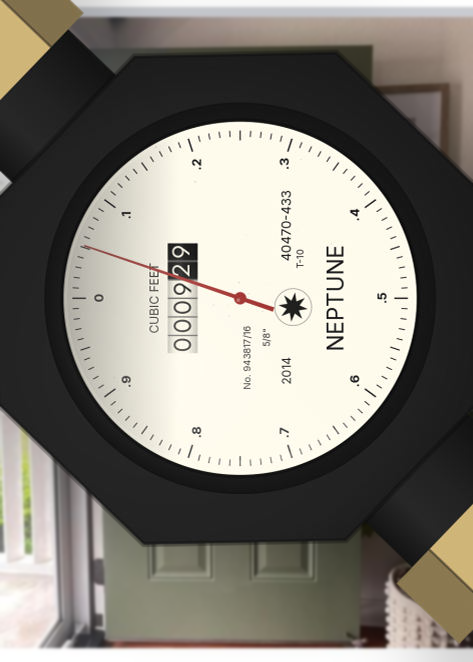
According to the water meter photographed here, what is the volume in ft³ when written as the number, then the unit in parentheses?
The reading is 929.05 (ft³)
